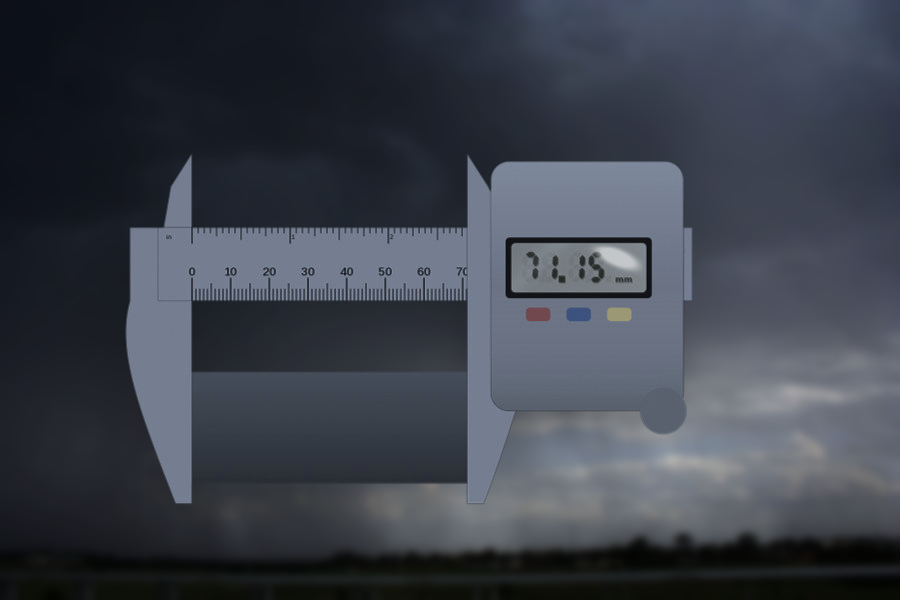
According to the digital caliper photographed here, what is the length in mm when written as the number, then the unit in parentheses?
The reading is 71.15 (mm)
